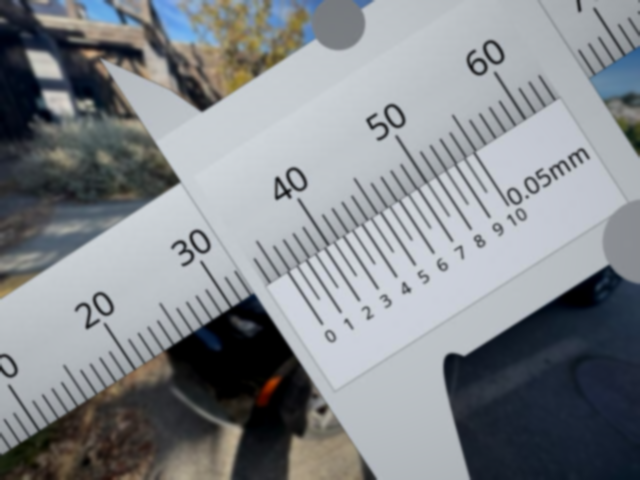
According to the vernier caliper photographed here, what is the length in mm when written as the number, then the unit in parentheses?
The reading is 35.8 (mm)
